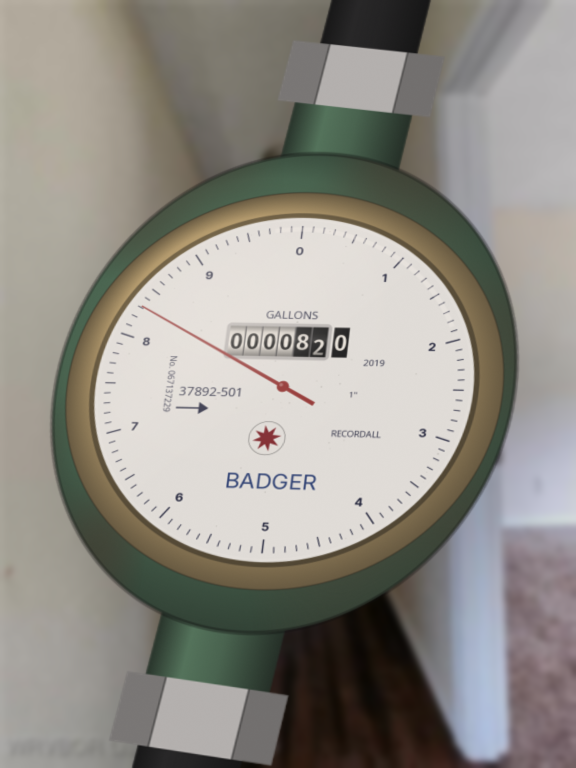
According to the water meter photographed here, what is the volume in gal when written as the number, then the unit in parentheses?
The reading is 818.3 (gal)
